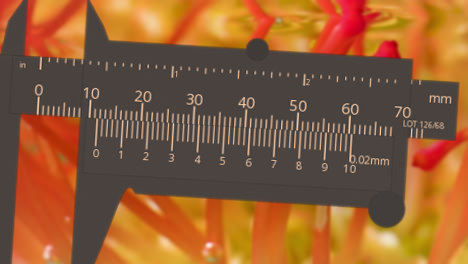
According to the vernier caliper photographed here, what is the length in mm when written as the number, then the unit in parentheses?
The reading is 11.5 (mm)
